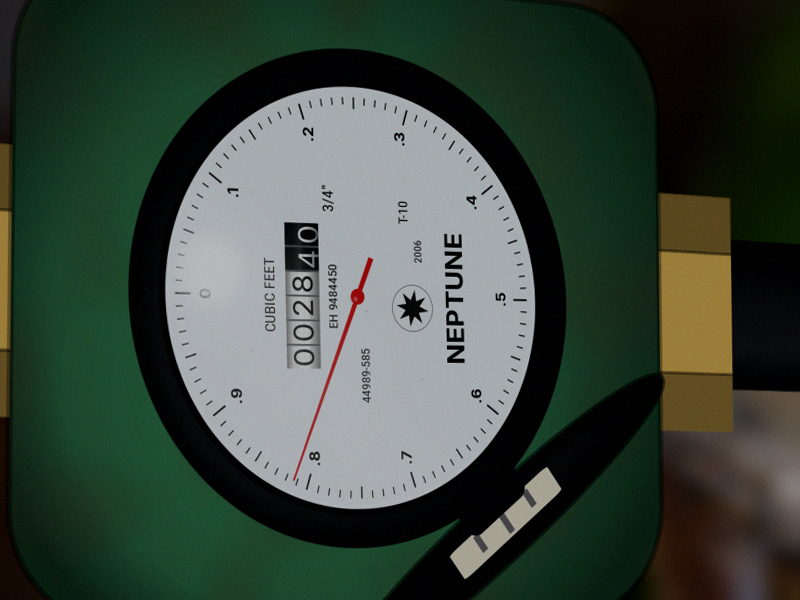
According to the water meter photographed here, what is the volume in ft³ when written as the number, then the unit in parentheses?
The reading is 2839.81 (ft³)
